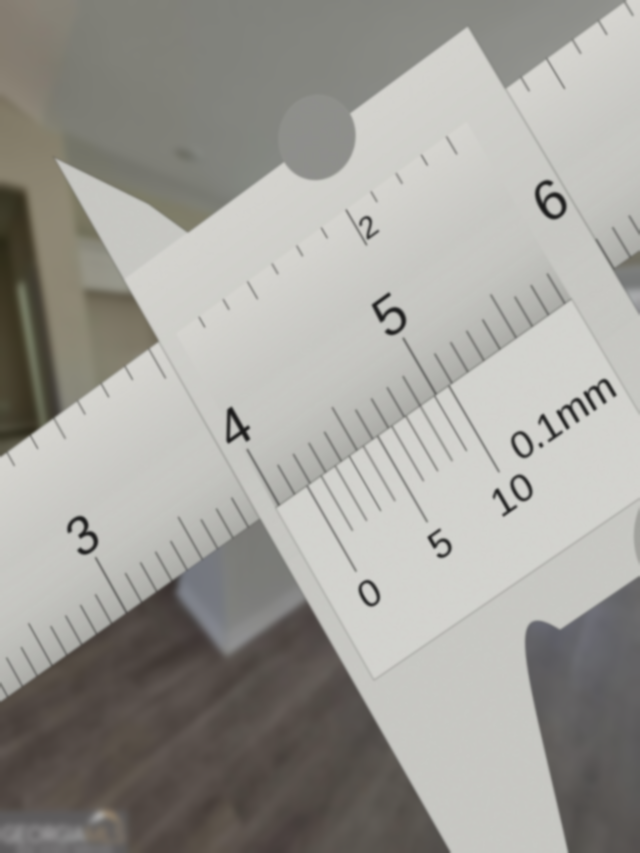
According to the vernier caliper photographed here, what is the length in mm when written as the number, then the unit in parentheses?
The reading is 41.8 (mm)
